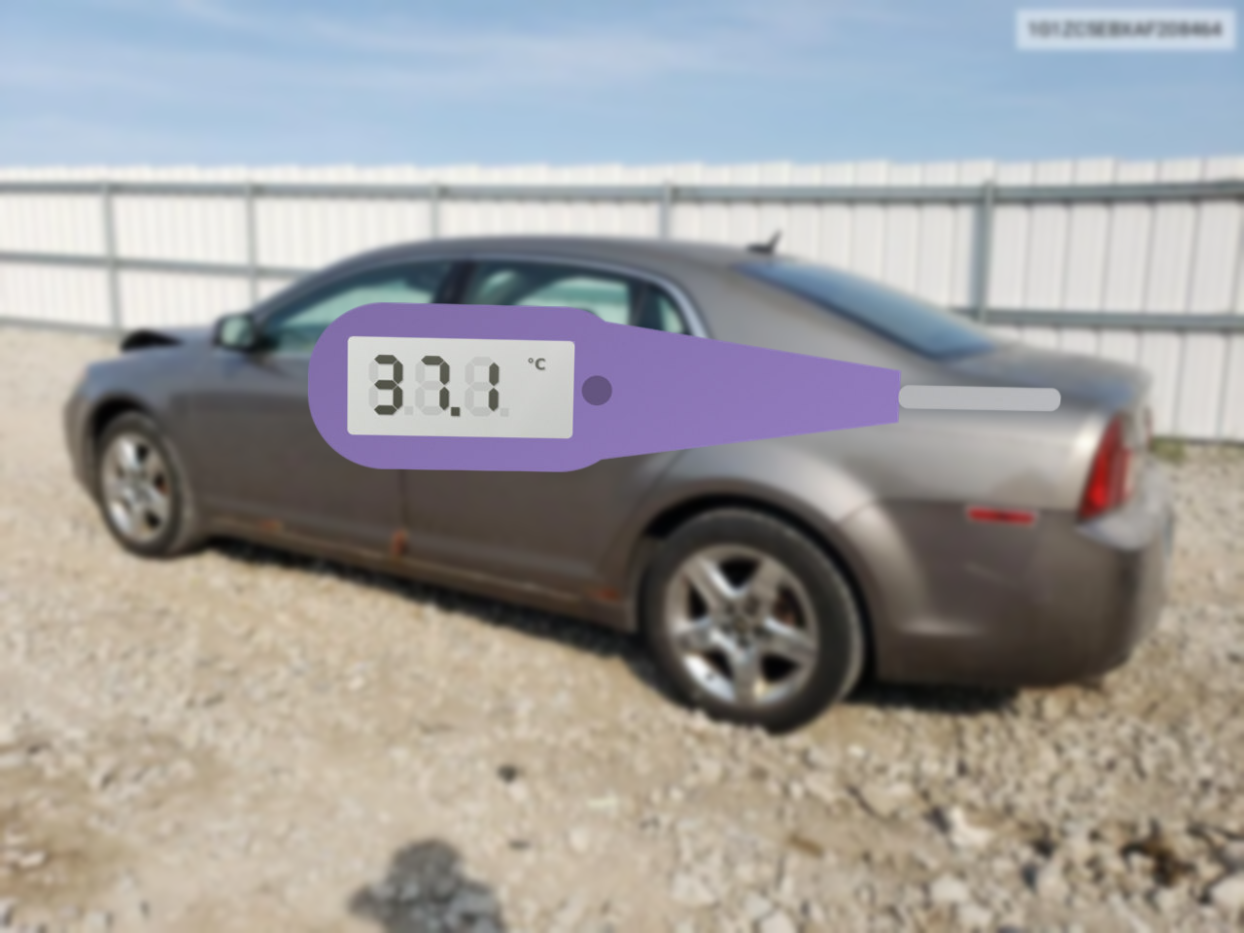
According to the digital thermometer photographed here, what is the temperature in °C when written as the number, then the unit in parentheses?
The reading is 37.1 (°C)
